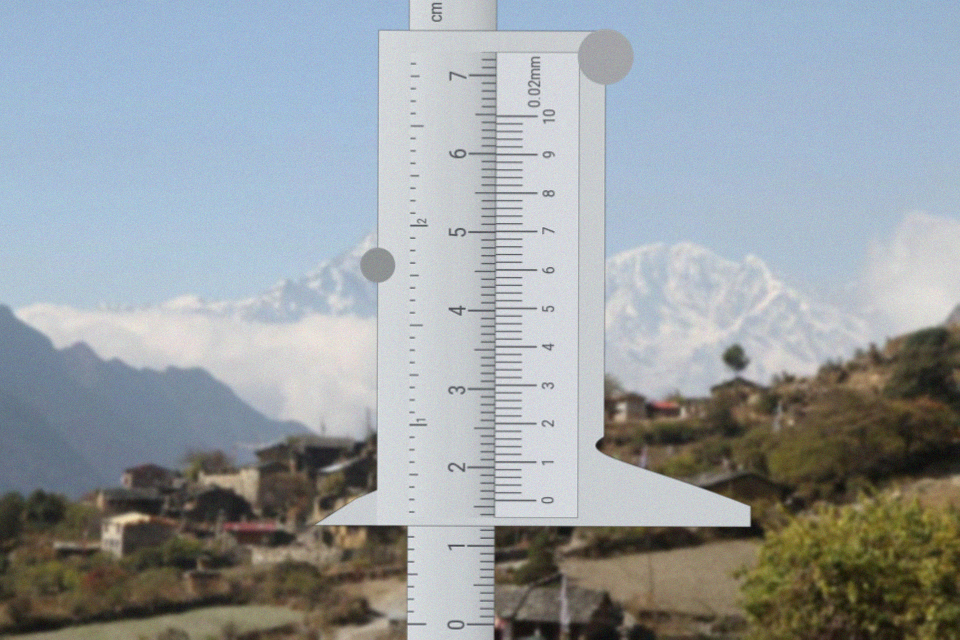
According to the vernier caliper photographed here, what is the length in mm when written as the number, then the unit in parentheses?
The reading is 15.8 (mm)
